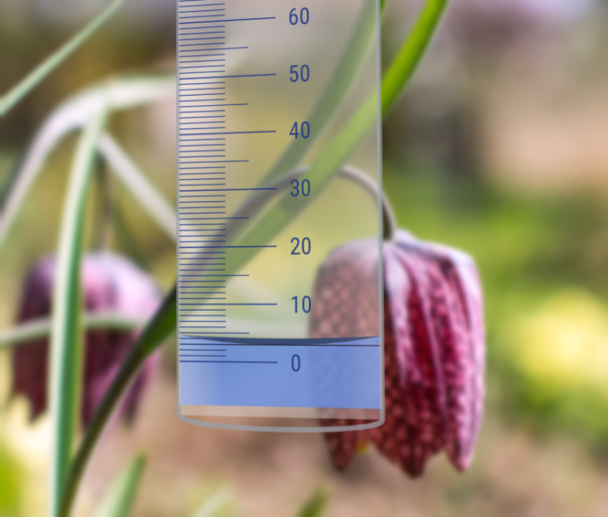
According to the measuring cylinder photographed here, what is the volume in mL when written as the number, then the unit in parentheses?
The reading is 3 (mL)
